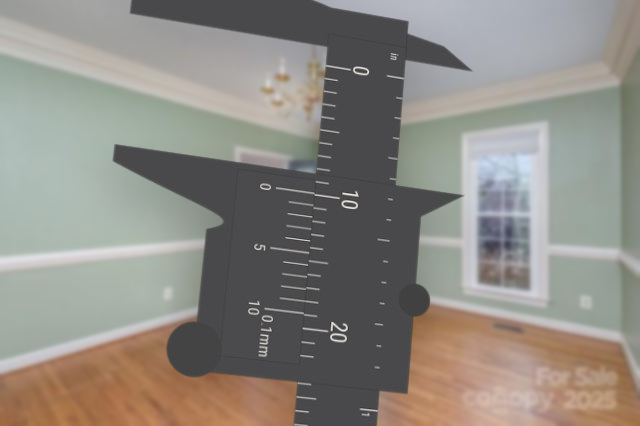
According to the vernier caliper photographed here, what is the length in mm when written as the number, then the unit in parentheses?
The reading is 9.9 (mm)
